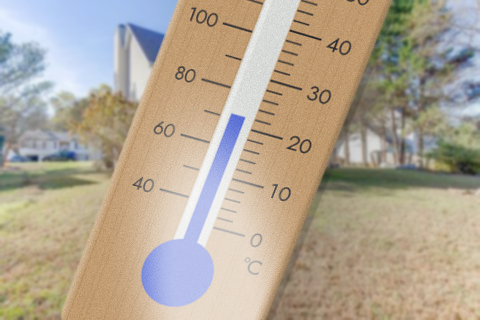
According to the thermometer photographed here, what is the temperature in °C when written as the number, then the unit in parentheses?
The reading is 22 (°C)
